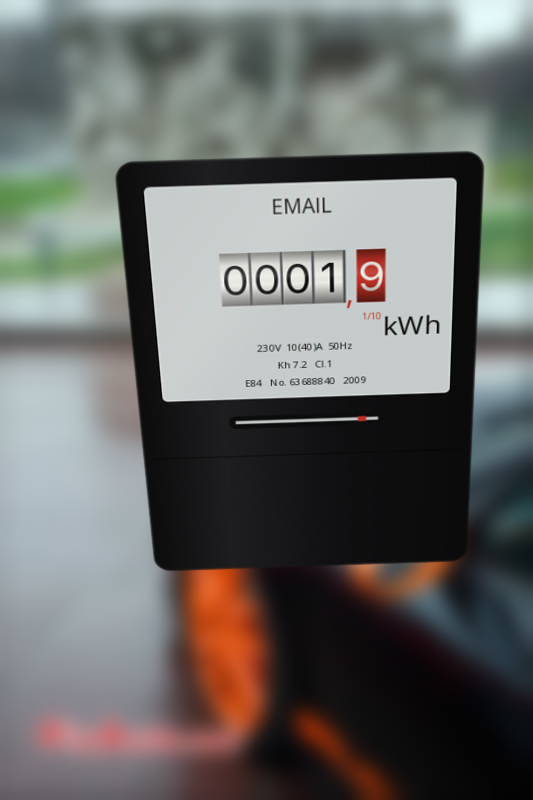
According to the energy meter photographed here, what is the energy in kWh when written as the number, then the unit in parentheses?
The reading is 1.9 (kWh)
